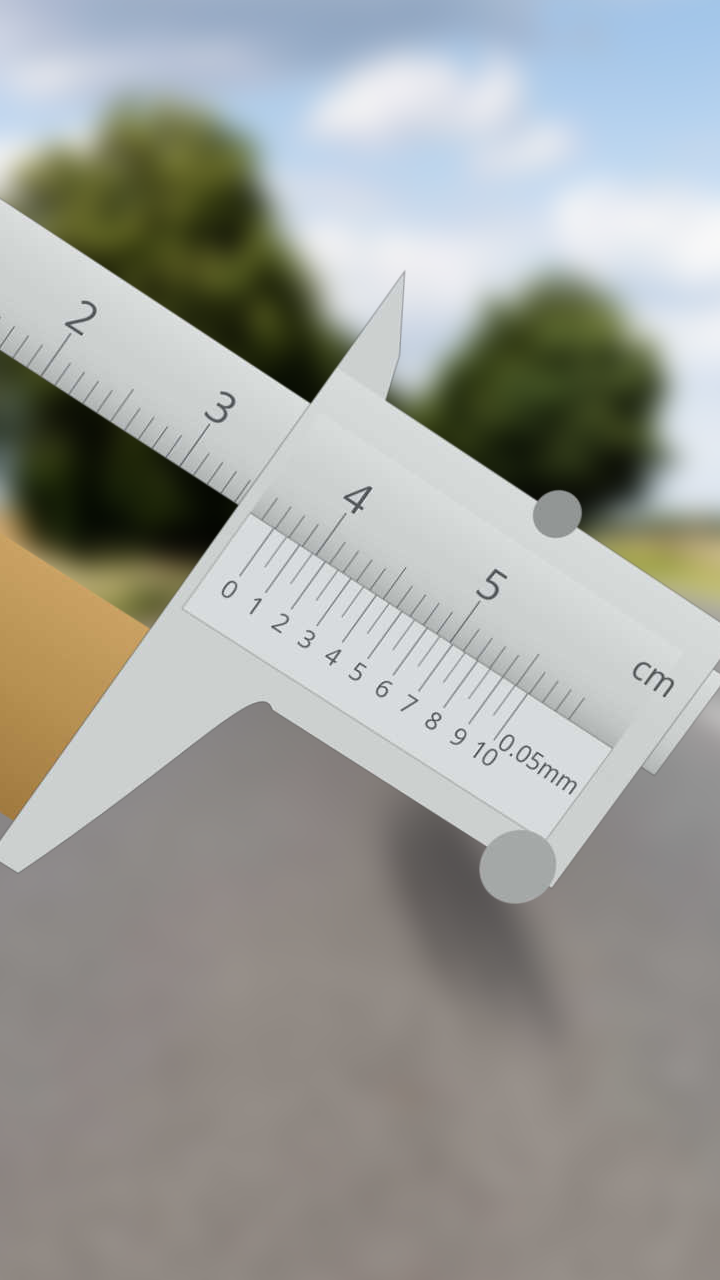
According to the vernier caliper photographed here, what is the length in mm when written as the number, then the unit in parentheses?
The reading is 36.9 (mm)
